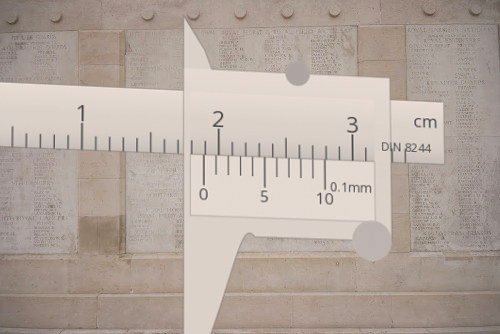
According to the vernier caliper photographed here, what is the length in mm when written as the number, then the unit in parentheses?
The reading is 18.9 (mm)
